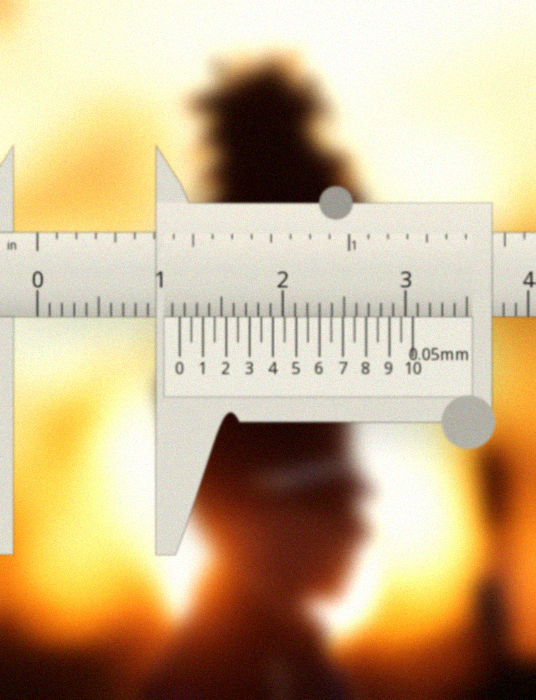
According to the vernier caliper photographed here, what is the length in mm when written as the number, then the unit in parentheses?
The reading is 11.6 (mm)
